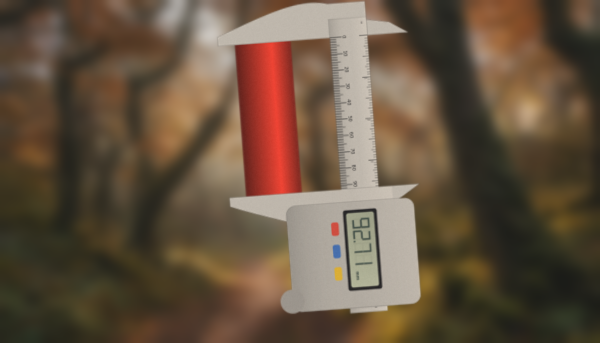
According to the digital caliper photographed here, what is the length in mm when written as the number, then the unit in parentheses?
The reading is 92.71 (mm)
